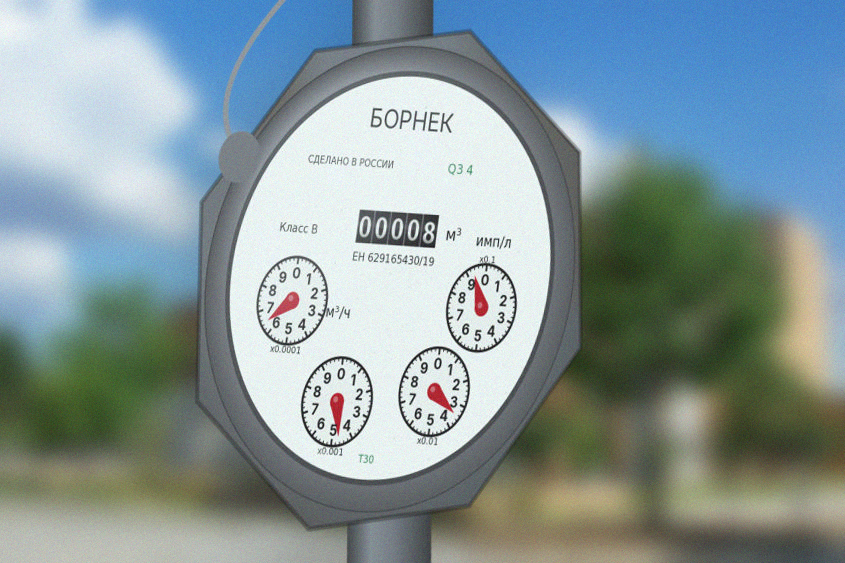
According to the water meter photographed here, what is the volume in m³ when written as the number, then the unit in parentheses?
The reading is 7.9346 (m³)
